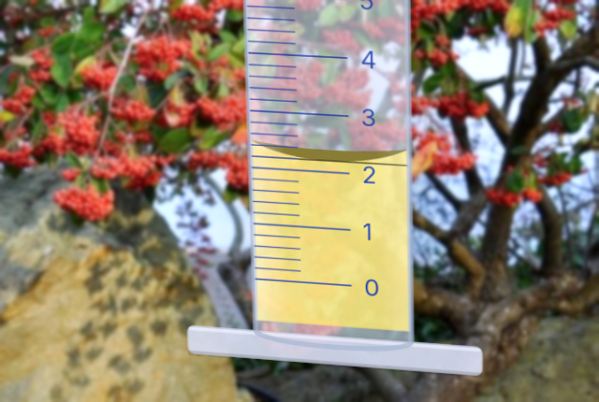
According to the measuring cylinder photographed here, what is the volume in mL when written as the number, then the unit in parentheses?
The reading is 2.2 (mL)
